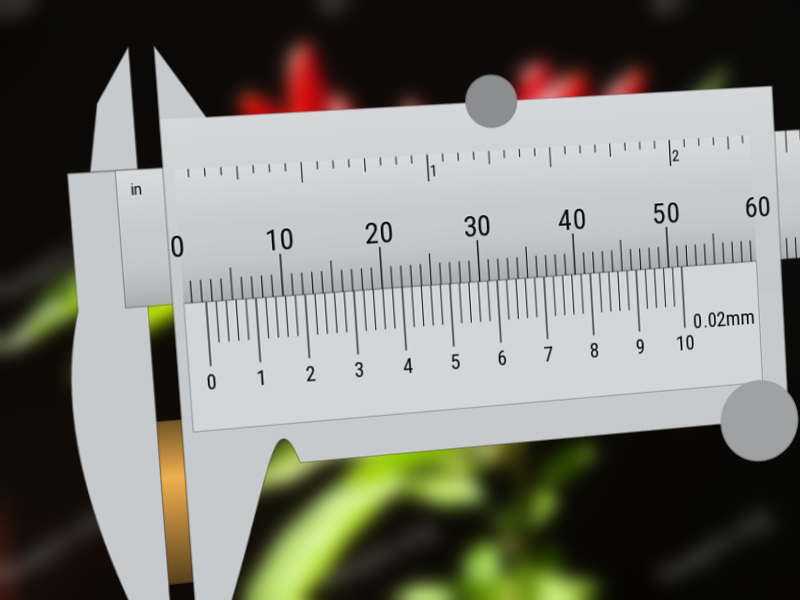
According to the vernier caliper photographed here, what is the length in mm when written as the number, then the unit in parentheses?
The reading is 2.4 (mm)
